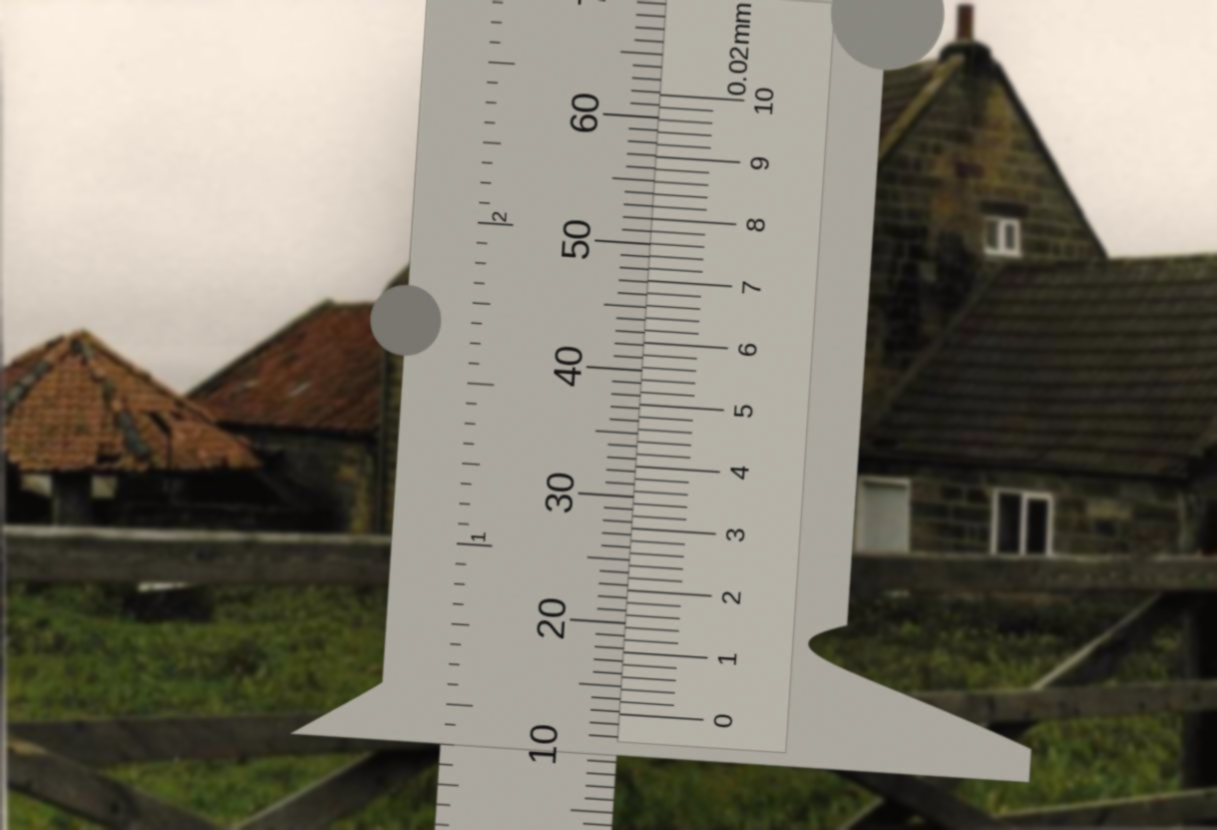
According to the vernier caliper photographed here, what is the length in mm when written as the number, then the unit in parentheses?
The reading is 12.8 (mm)
